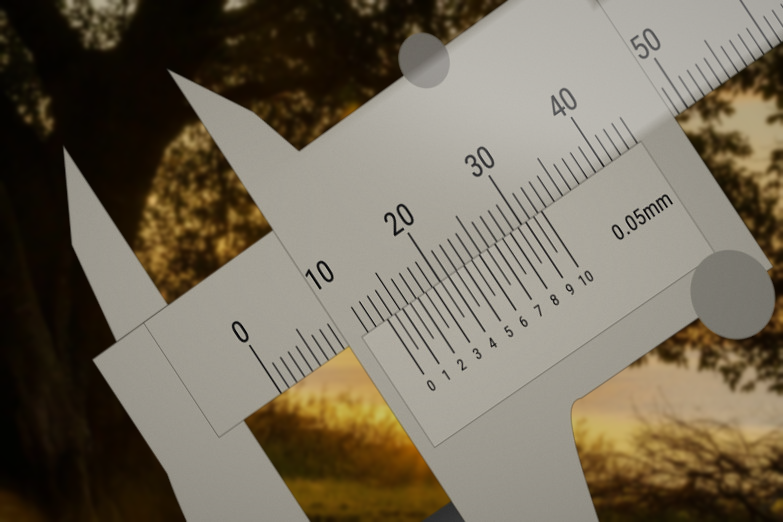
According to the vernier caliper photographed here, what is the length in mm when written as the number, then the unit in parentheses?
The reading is 13.4 (mm)
